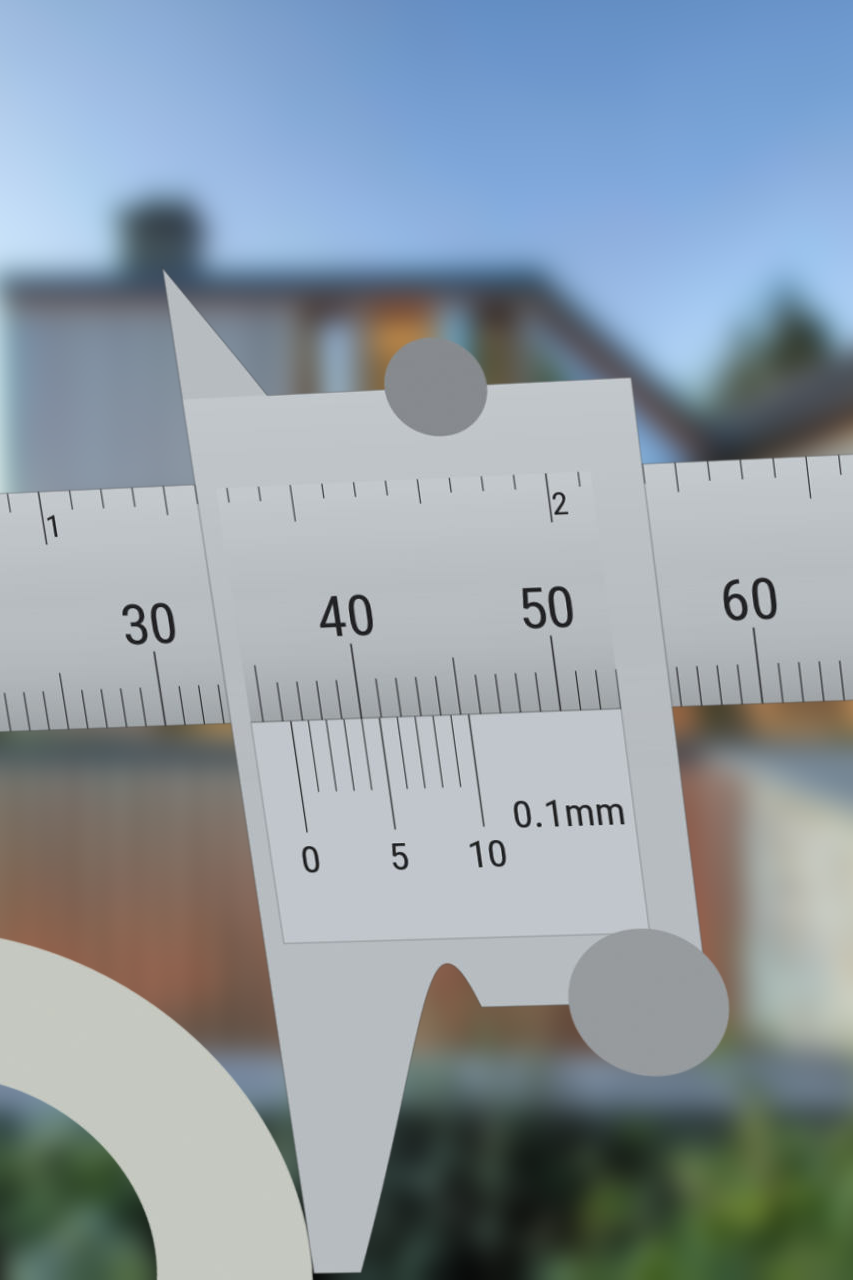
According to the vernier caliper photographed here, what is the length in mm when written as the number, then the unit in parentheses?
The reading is 36.4 (mm)
